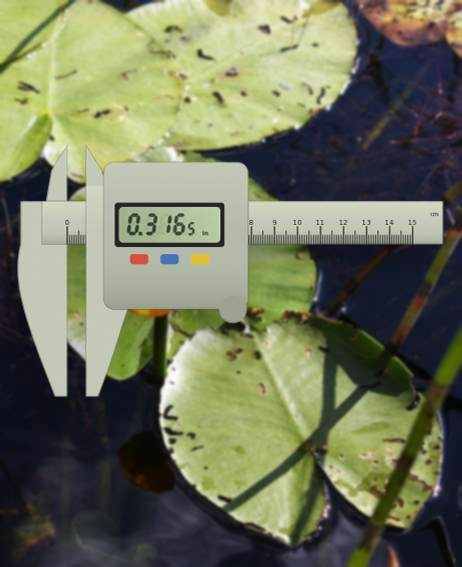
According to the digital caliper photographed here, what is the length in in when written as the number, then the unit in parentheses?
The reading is 0.3165 (in)
